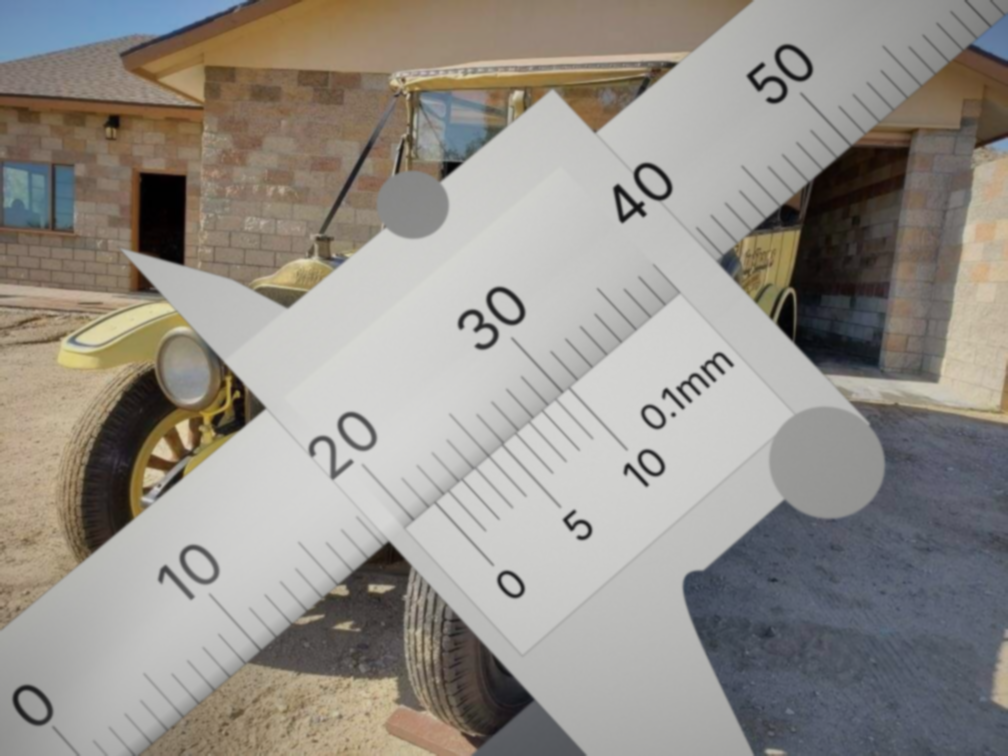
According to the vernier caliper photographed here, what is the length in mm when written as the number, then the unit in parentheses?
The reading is 21.4 (mm)
